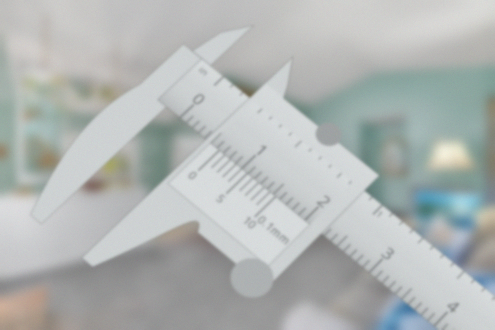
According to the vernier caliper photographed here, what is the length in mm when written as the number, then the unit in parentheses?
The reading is 6.4 (mm)
